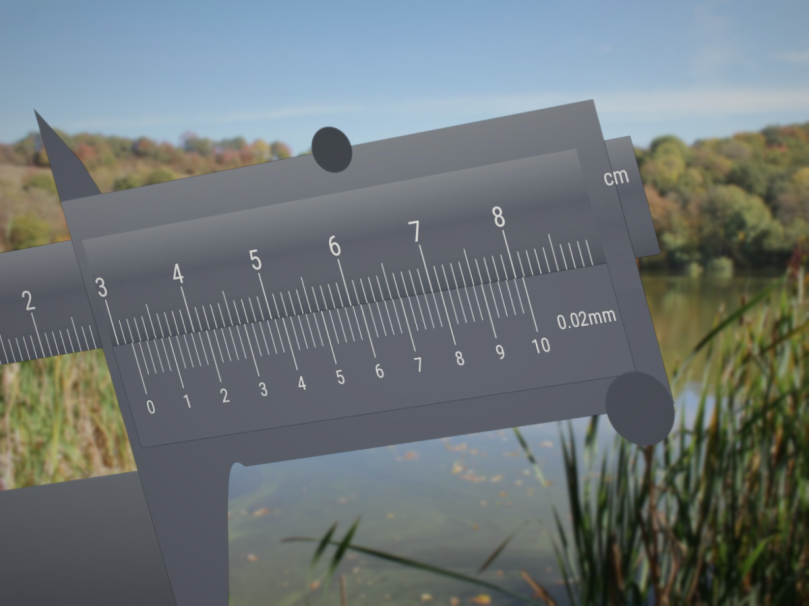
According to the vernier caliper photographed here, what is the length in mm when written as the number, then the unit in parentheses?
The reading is 31.8 (mm)
